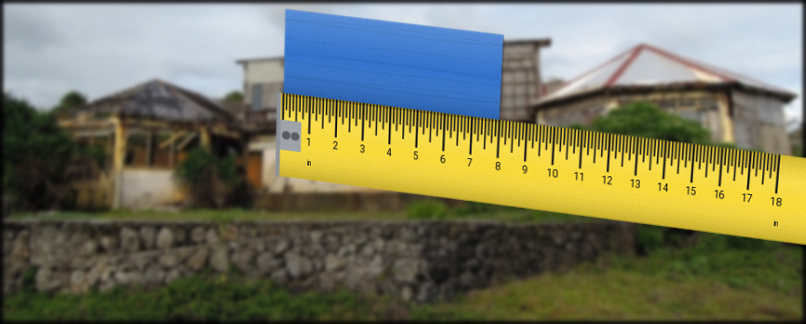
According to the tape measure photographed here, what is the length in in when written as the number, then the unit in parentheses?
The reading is 8 (in)
